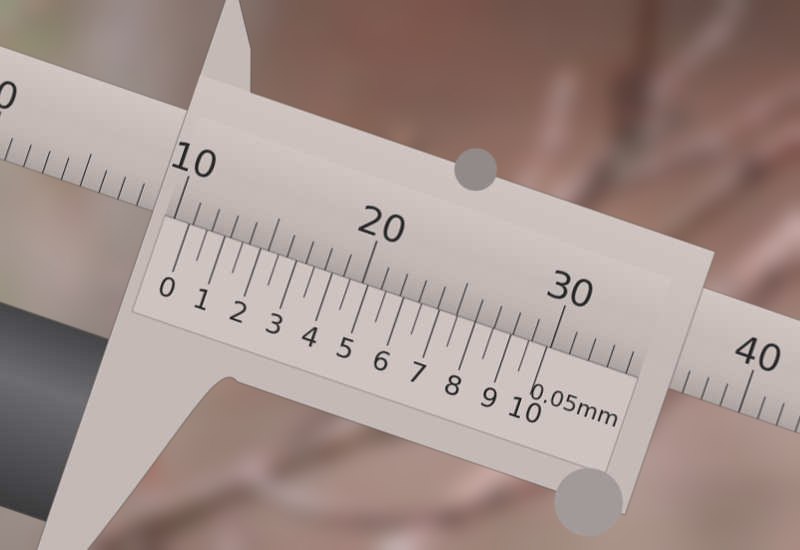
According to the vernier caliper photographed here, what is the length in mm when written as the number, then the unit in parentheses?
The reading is 10.8 (mm)
